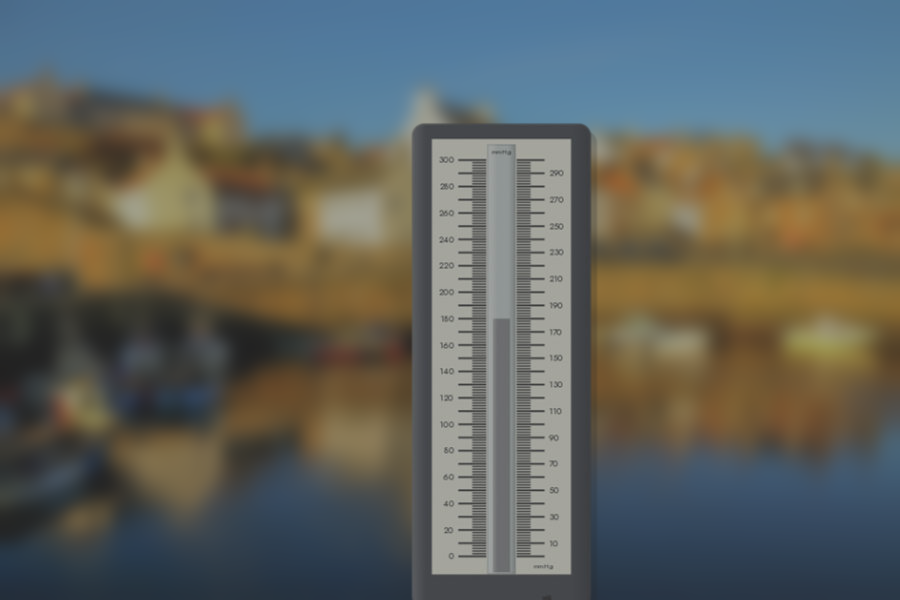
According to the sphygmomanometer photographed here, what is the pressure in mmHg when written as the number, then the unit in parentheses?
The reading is 180 (mmHg)
